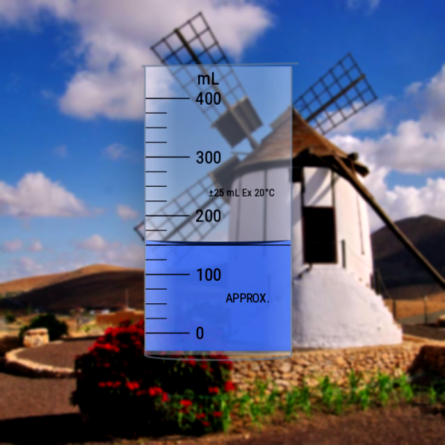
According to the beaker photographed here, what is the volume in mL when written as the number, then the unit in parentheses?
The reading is 150 (mL)
